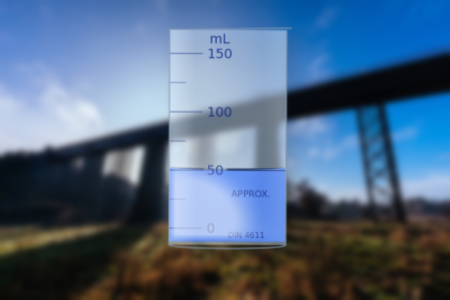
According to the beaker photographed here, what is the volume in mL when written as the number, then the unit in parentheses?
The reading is 50 (mL)
